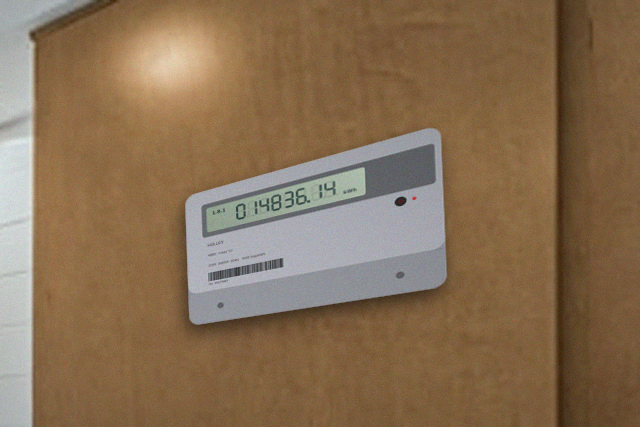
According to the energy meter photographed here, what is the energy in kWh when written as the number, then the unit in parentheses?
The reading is 14836.14 (kWh)
